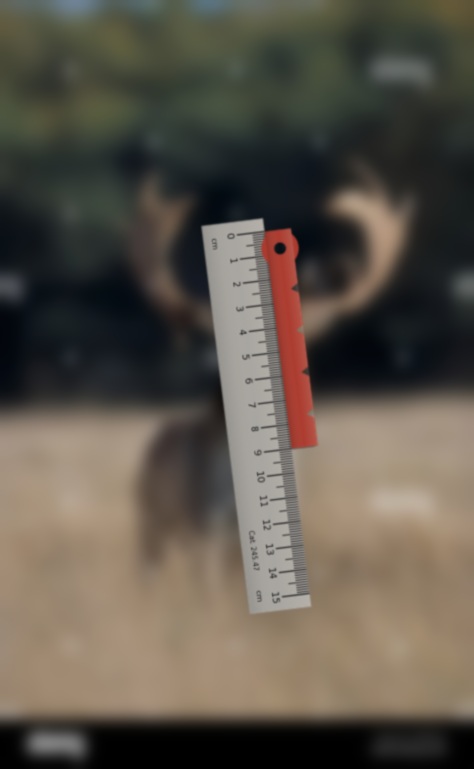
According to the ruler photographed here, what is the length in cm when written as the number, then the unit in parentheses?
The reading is 9 (cm)
